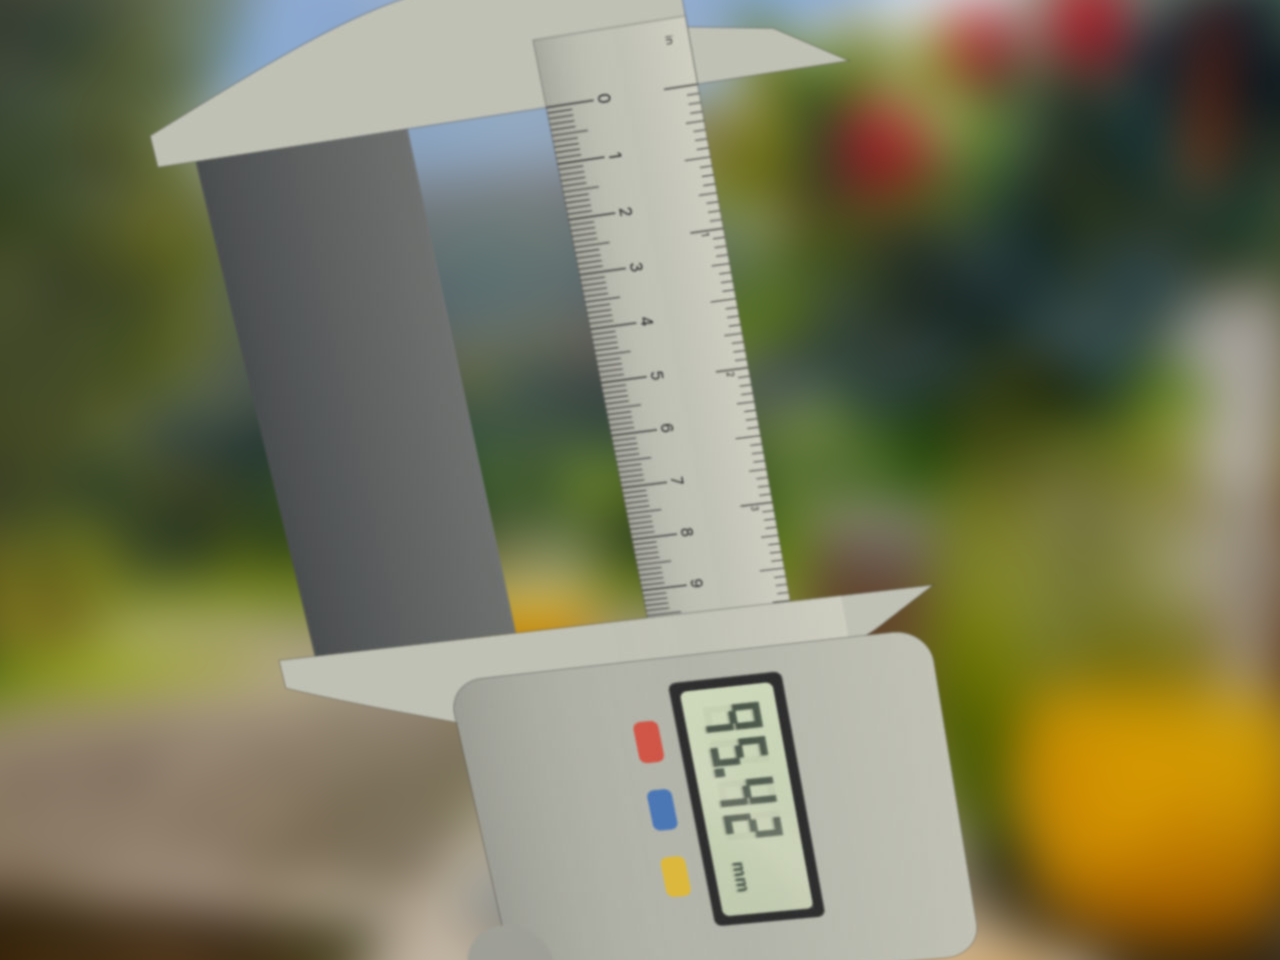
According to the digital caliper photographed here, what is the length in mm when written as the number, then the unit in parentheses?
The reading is 95.42 (mm)
